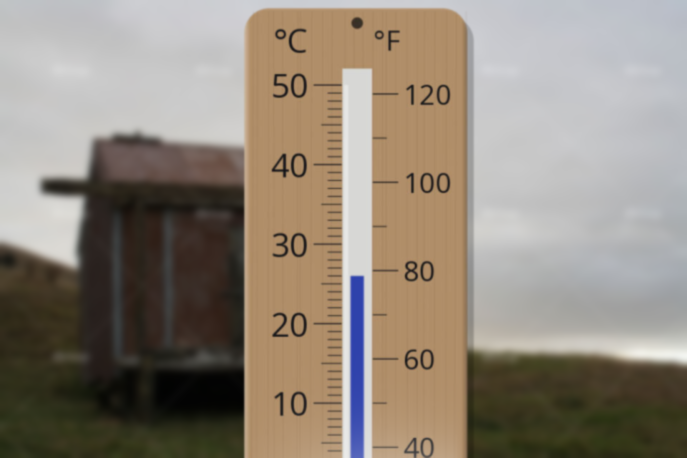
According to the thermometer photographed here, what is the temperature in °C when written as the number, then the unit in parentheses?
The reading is 26 (°C)
